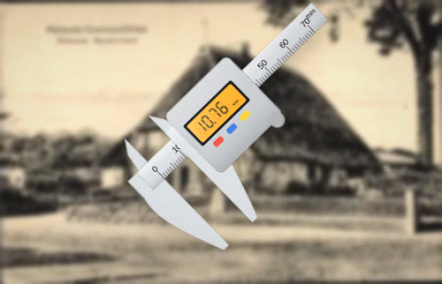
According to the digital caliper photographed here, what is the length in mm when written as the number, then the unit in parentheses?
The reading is 10.76 (mm)
